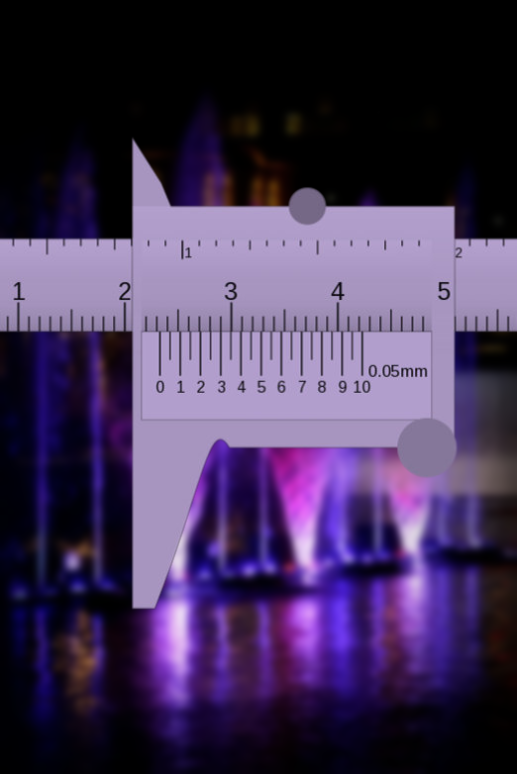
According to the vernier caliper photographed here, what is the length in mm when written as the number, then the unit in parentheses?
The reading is 23.3 (mm)
